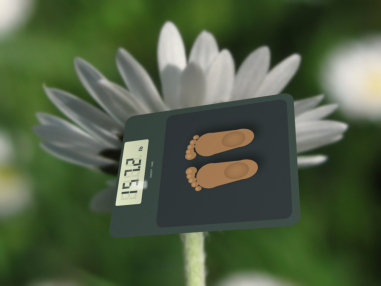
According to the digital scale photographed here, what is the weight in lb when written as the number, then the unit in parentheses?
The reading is 157.2 (lb)
